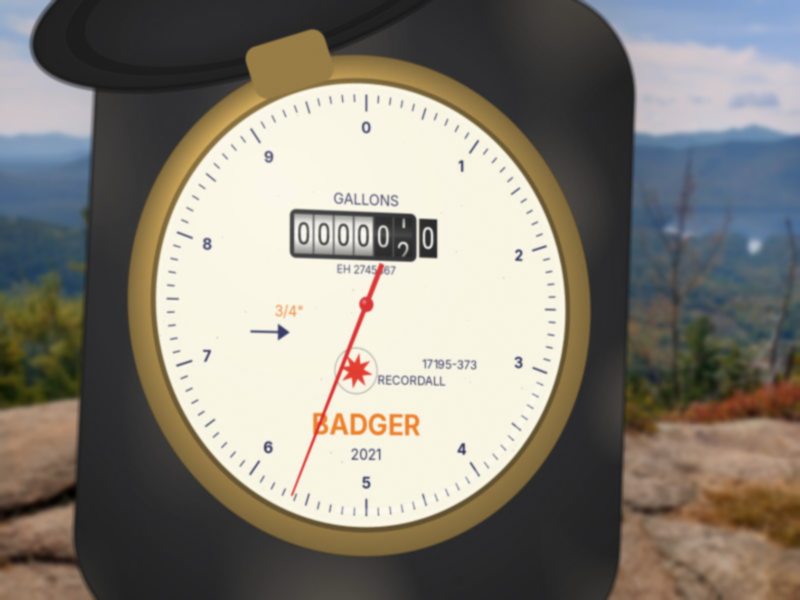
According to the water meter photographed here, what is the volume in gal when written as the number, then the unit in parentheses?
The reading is 15.6 (gal)
